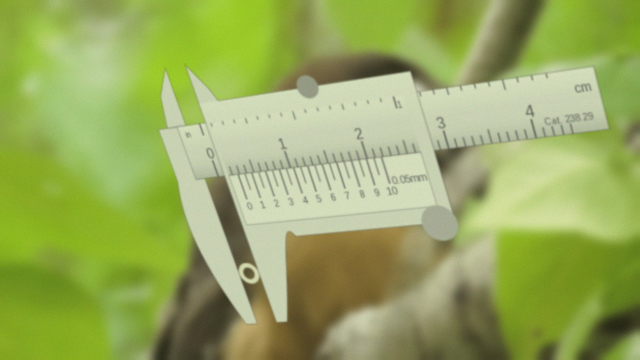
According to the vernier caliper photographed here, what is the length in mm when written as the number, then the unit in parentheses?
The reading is 2.8 (mm)
